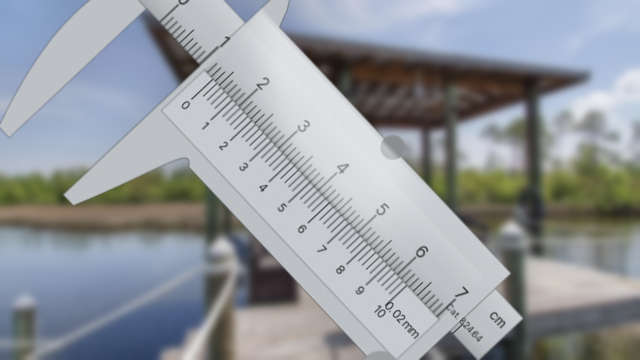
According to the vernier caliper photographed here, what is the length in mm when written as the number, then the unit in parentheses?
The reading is 13.5 (mm)
